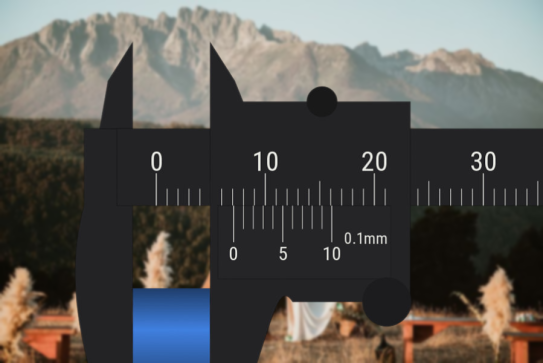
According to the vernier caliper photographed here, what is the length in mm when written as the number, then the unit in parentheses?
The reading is 7.1 (mm)
